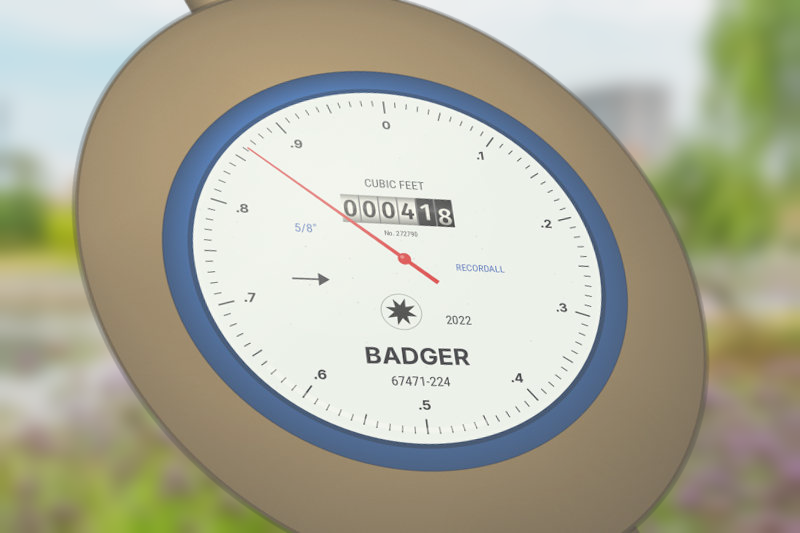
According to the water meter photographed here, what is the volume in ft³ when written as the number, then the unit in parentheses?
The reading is 417.86 (ft³)
